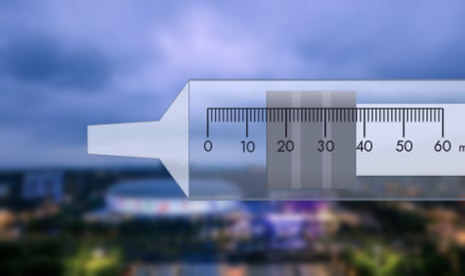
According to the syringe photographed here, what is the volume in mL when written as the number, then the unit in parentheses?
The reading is 15 (mL)
